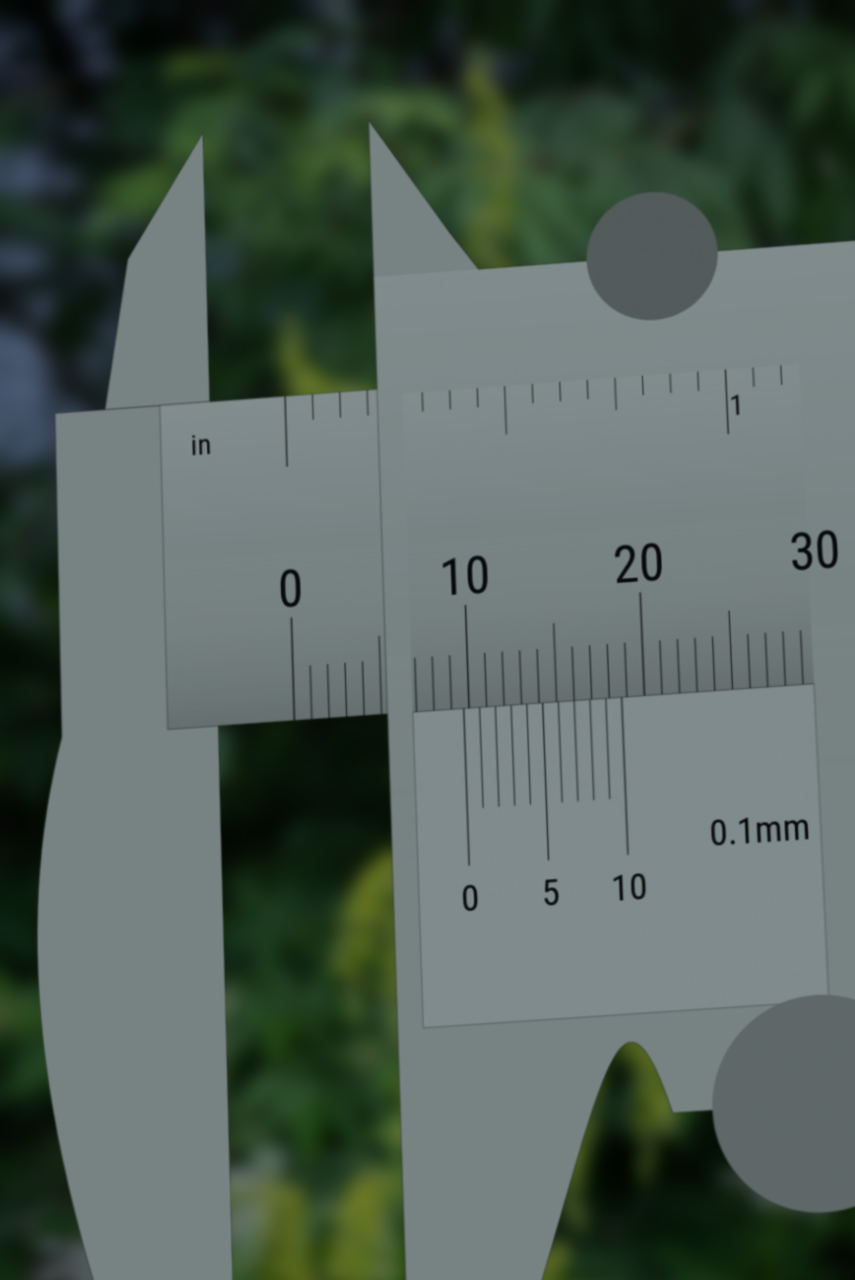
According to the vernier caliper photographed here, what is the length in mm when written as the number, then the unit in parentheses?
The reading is 9.7 (mm)
